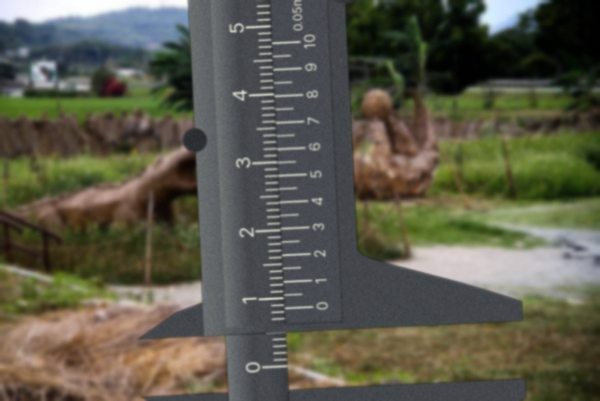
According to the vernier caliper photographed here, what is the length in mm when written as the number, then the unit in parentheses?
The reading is 8.5 (mm)
